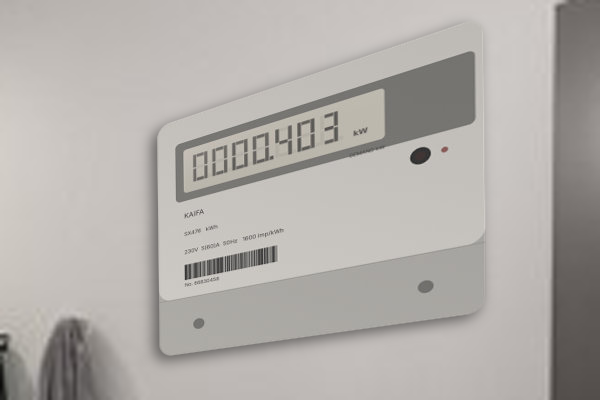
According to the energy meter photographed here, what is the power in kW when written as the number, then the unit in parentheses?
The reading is 0.403 (kW)
